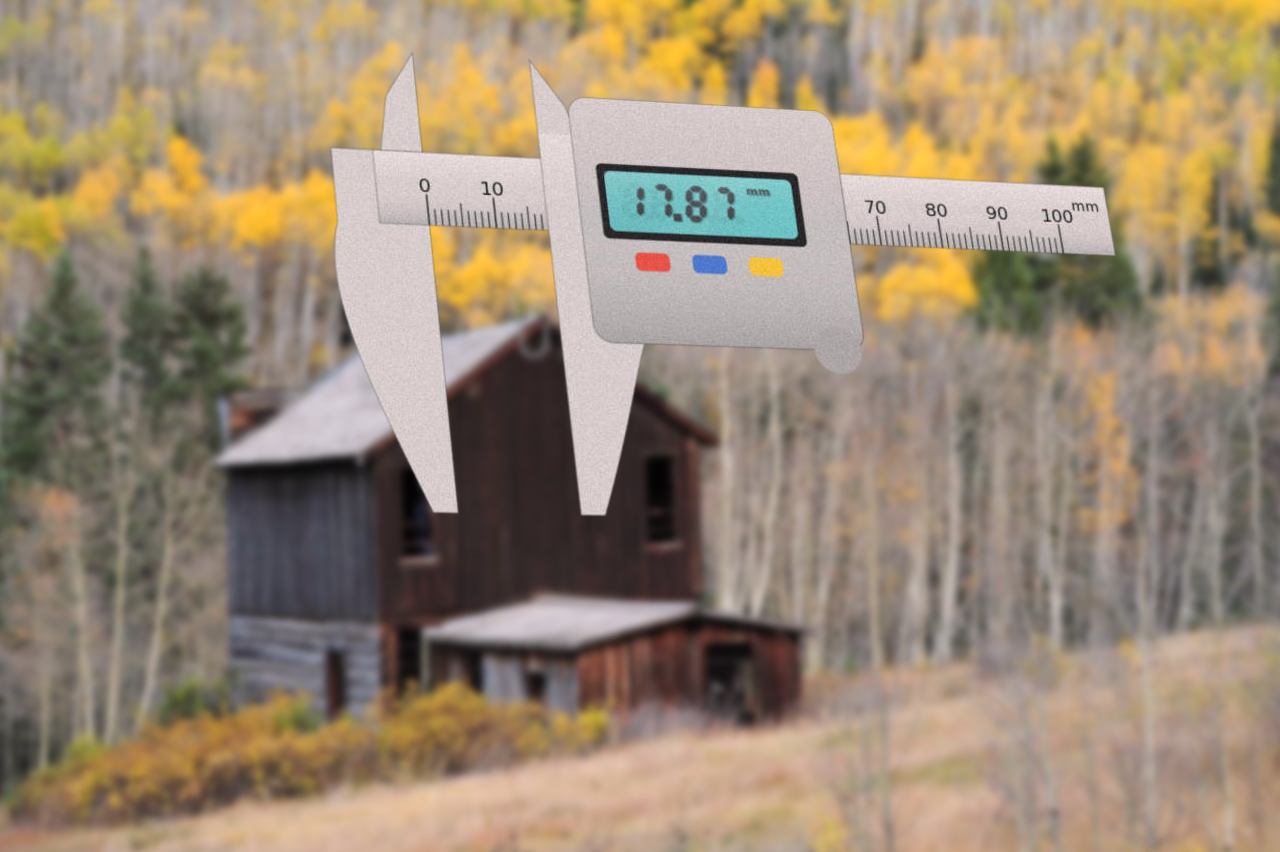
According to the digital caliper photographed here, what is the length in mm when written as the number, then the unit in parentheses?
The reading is 17.87 (mm)
